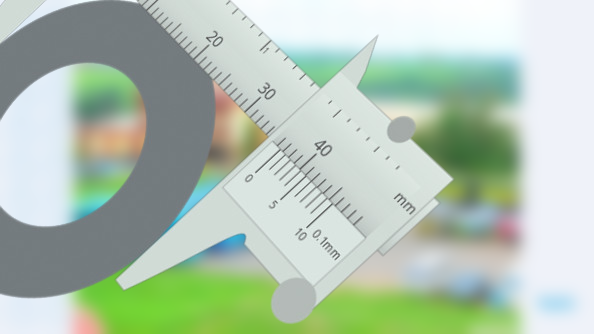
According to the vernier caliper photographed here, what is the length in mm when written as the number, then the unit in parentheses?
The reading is 36.6 (mm)
